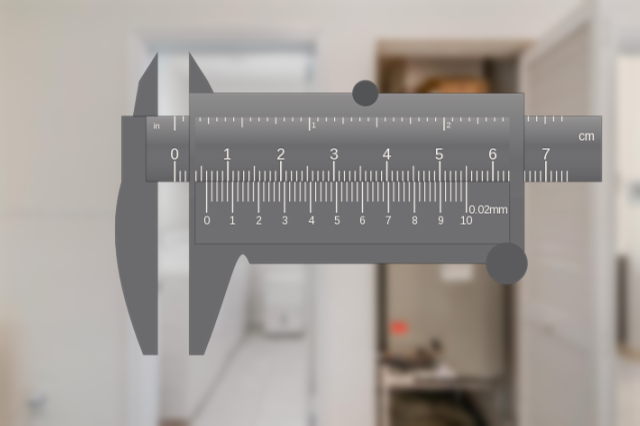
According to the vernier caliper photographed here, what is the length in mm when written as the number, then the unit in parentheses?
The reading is 6.0 (mm)
